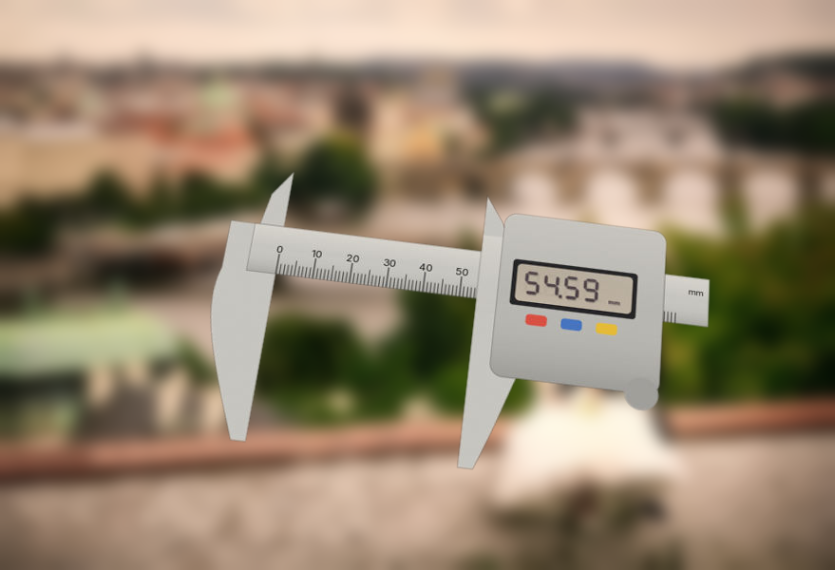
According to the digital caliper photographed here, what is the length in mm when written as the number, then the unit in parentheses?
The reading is 54.59 (mm)
